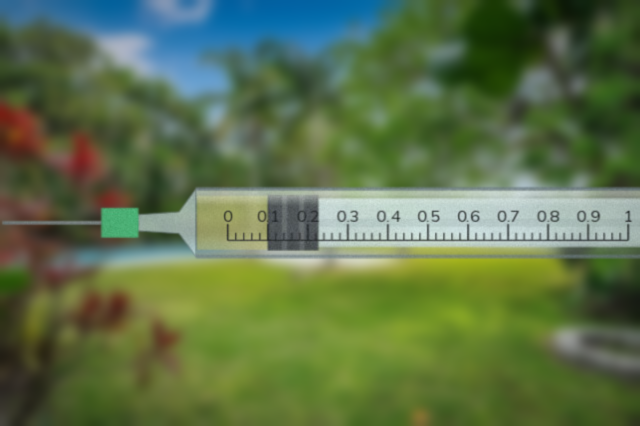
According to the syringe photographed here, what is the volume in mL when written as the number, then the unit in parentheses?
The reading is 0.1 (mL)
